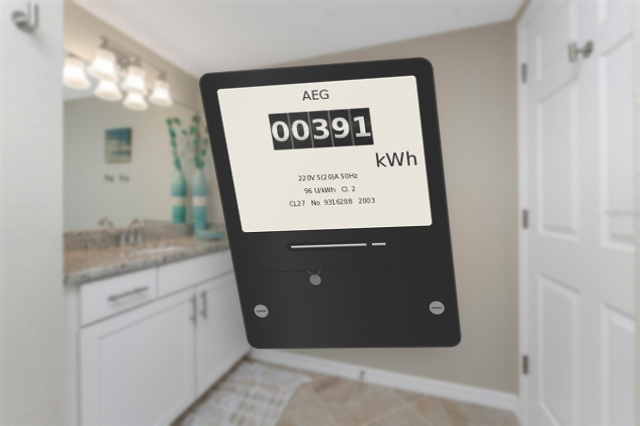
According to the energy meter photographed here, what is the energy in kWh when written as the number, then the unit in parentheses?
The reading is 391 (kWh)
